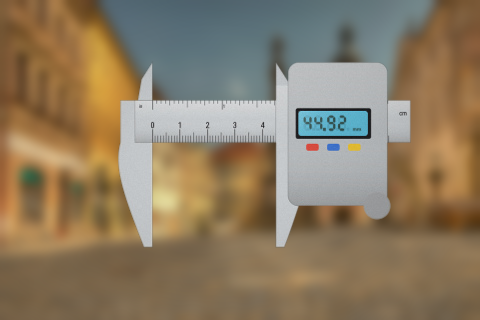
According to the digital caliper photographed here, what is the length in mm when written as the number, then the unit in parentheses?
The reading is 44.92 (mm)
